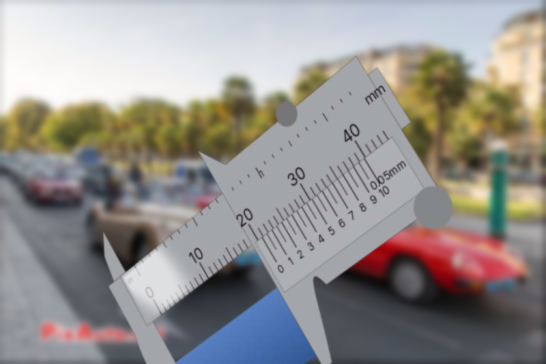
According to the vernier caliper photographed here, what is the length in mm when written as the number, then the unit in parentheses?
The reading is 20.8 (mm)
